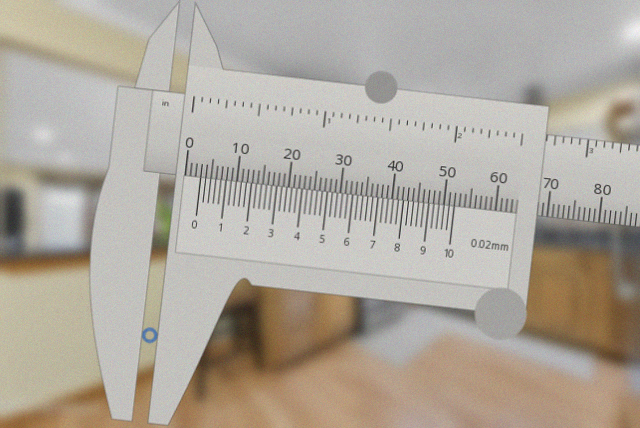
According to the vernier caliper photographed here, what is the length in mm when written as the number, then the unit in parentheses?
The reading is 3.0 (mm)
